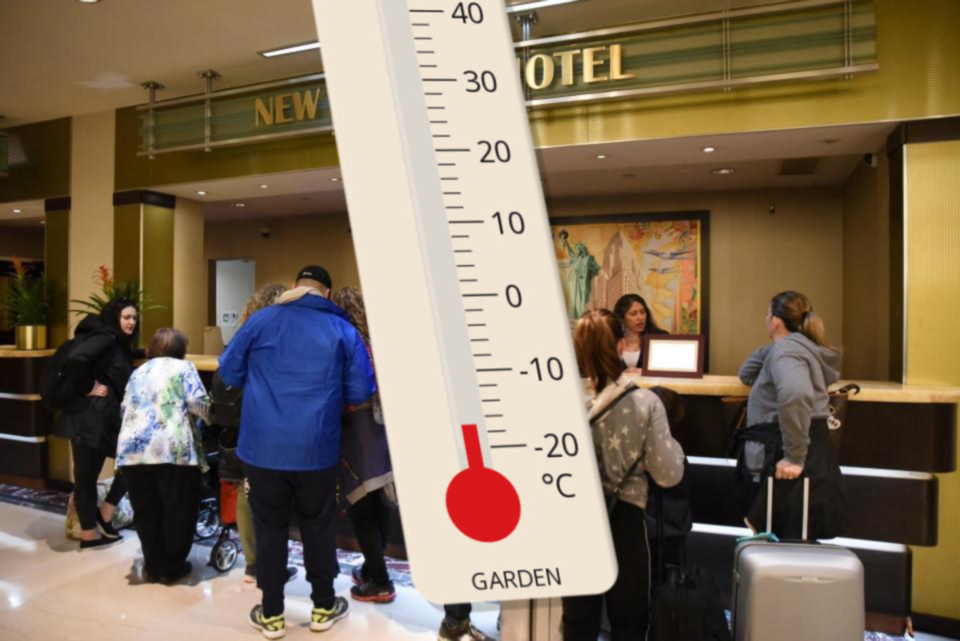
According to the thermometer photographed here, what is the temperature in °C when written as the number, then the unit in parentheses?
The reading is -17 (°C)
